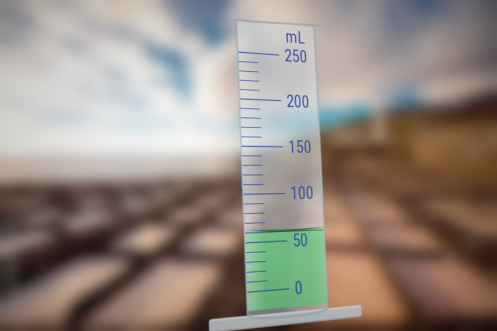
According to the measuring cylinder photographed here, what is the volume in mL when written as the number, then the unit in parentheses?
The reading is 60 (mL)
